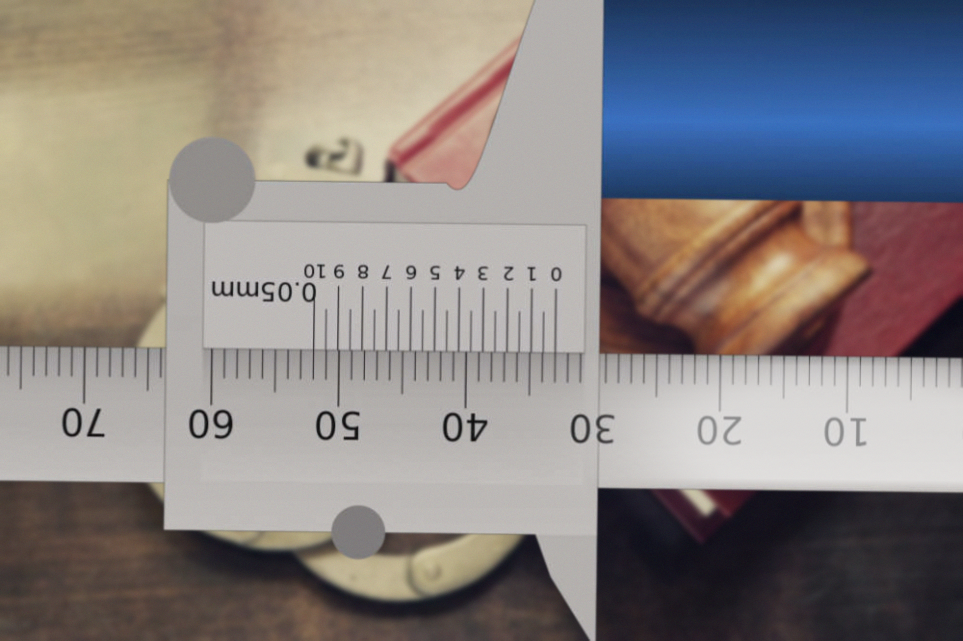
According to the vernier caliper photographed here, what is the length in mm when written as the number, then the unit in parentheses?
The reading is 33.0 (mm)
